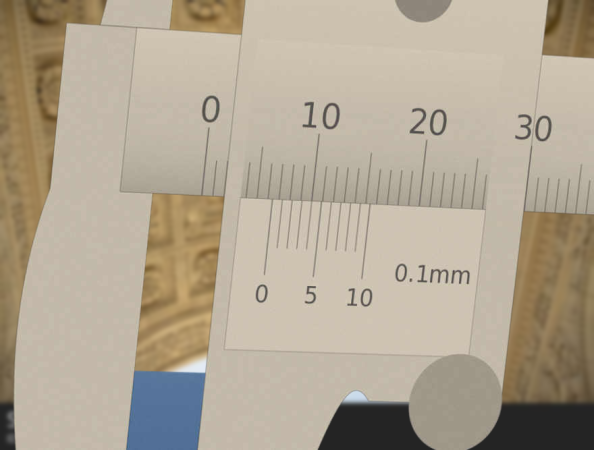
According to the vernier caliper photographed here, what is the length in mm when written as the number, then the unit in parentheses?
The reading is 6.4 (mm)
